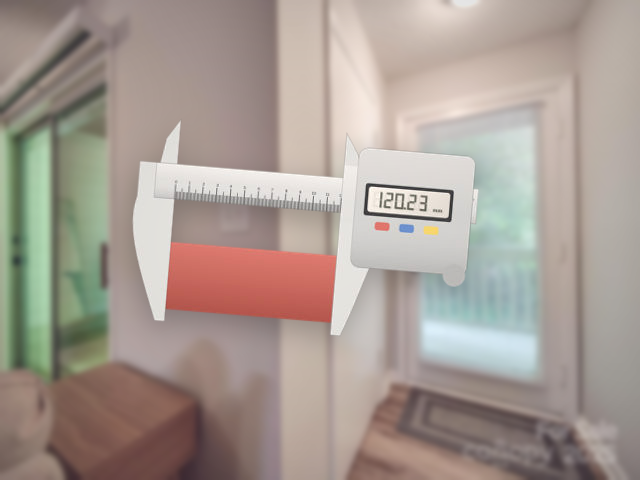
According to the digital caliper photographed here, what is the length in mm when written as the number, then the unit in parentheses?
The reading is 120.23 (mm)
